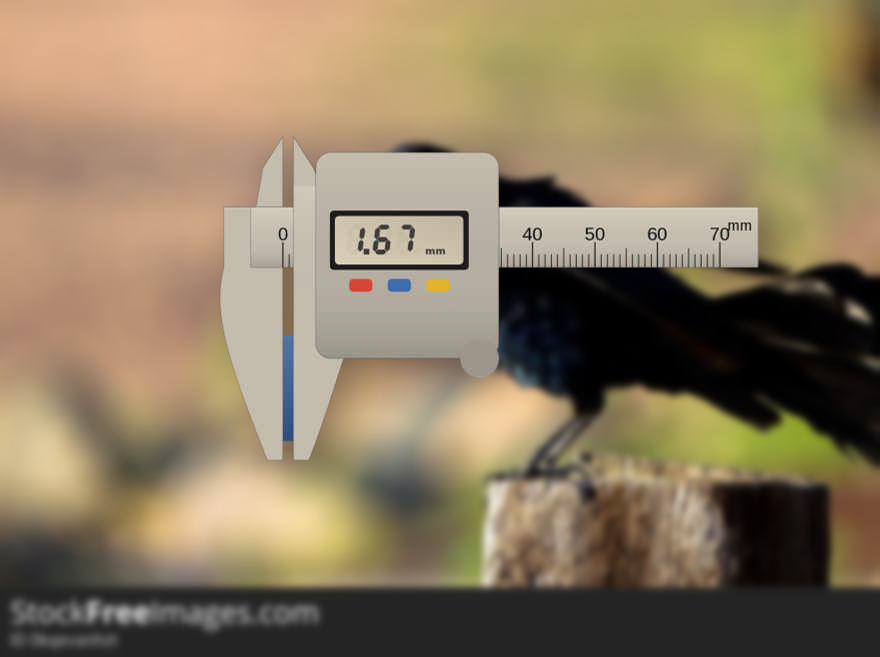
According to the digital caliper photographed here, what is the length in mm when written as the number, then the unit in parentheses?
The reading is 1.67 (mm)
